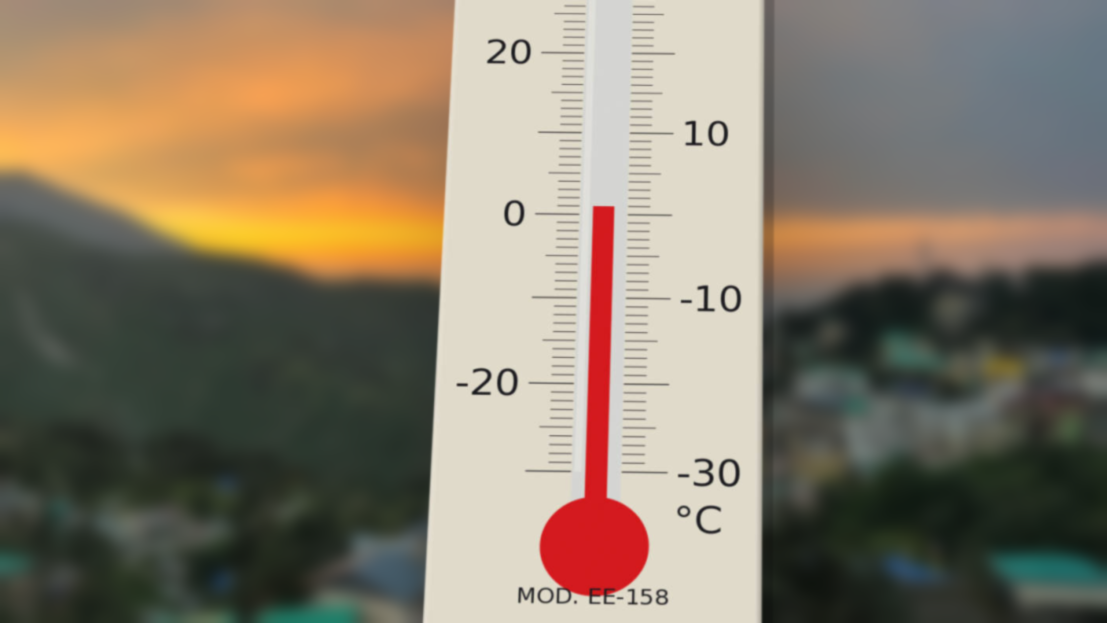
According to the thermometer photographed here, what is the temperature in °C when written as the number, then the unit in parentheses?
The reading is 1 (°C)
